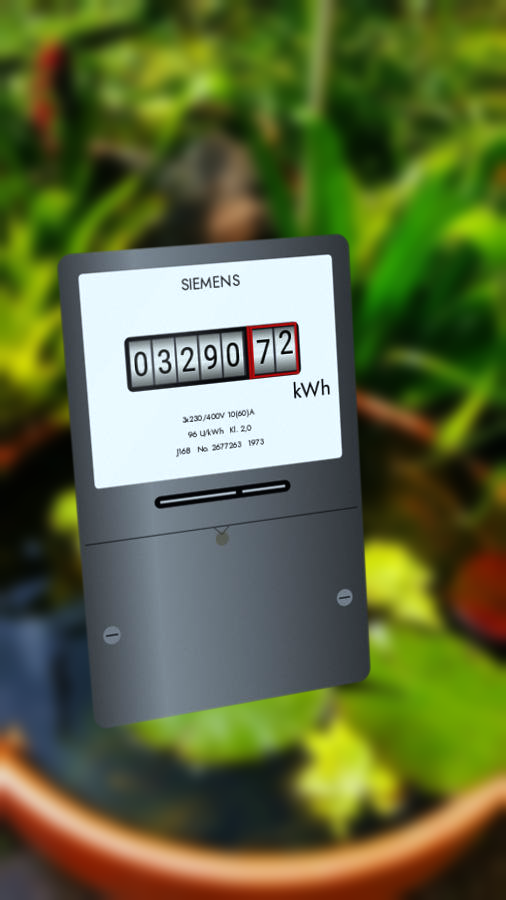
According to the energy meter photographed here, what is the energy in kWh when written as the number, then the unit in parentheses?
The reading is 3290.72 (kWh)
